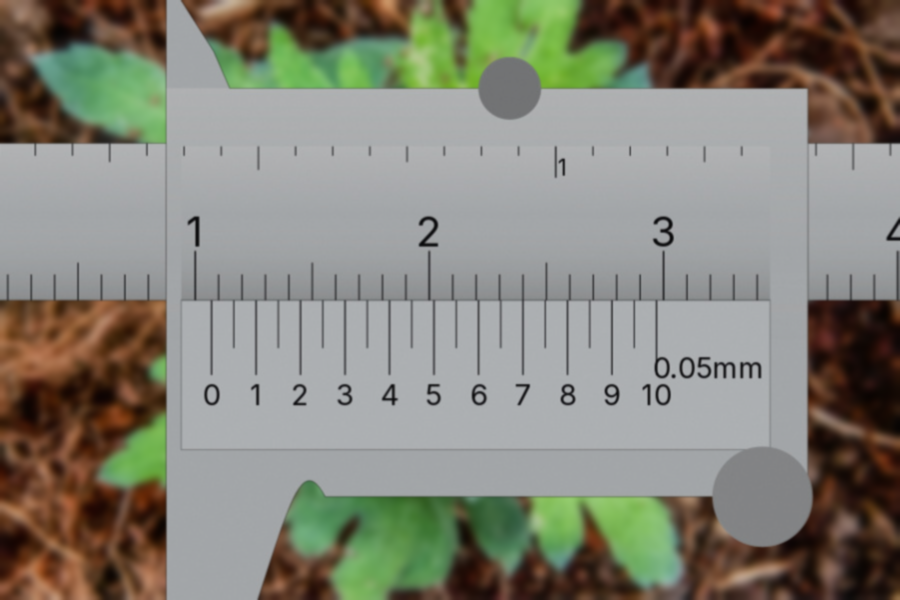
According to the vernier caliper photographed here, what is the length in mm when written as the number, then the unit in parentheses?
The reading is 10.7 (mm)
